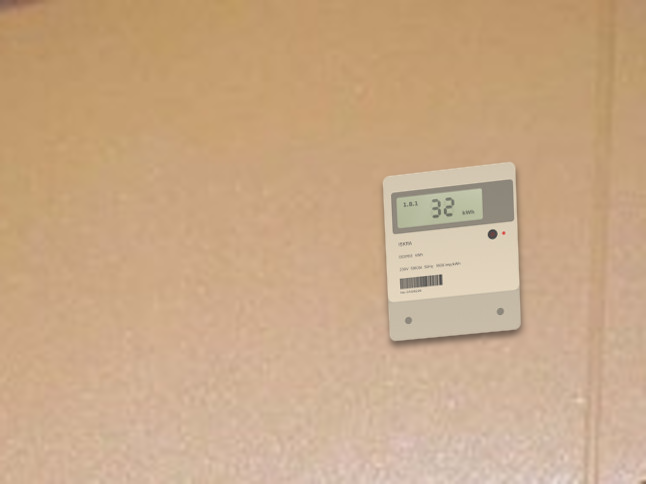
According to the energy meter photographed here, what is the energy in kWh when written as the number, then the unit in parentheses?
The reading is 32 (kWh)
